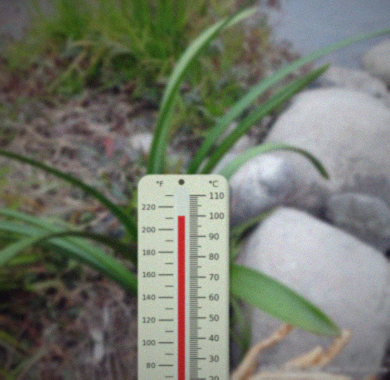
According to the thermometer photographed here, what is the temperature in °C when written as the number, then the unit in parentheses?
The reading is 100 (°C)
